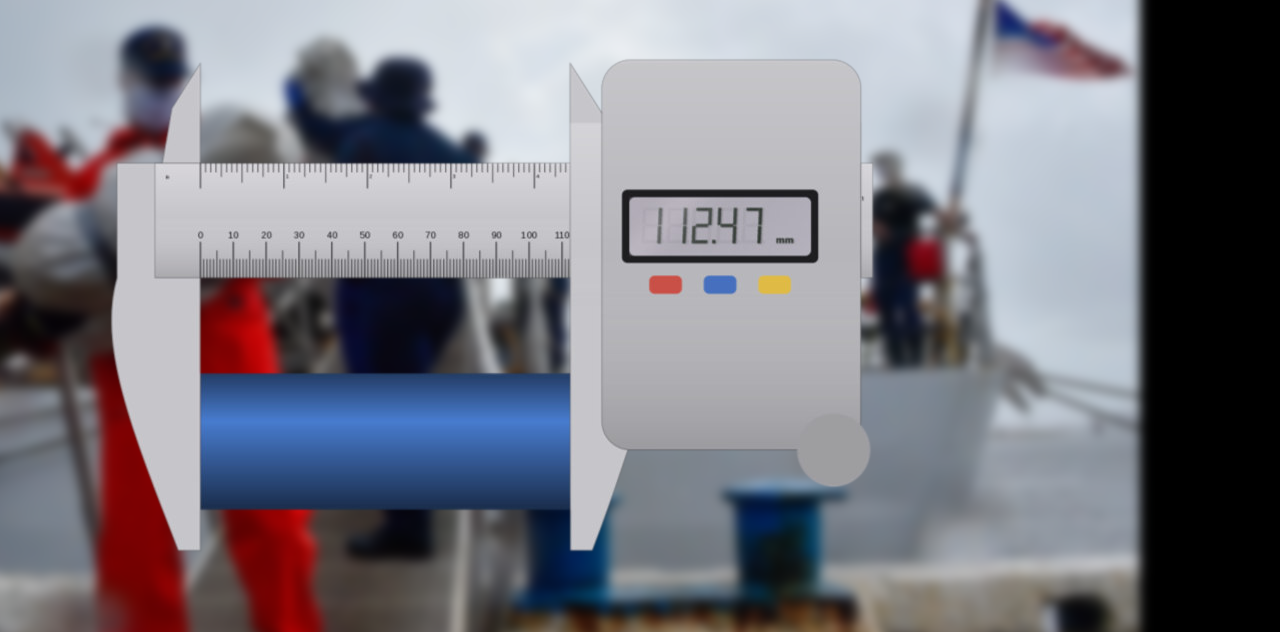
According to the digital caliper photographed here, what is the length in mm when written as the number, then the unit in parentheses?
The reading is 112.47 (mm)
